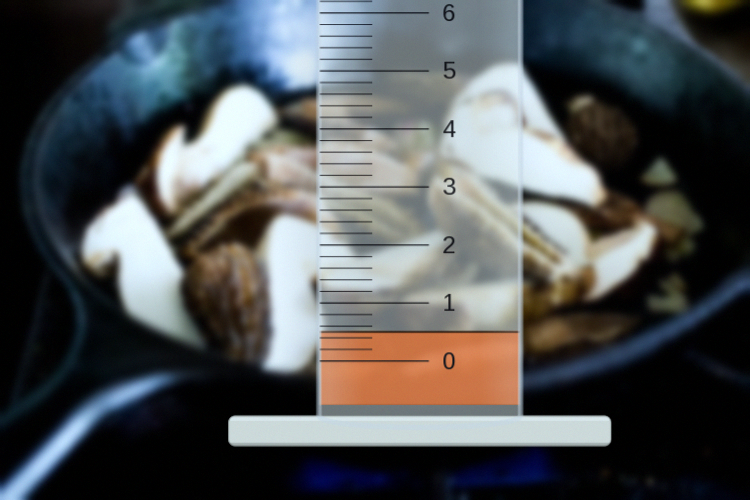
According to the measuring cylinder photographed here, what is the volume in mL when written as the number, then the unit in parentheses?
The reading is 0.5 (mL)
